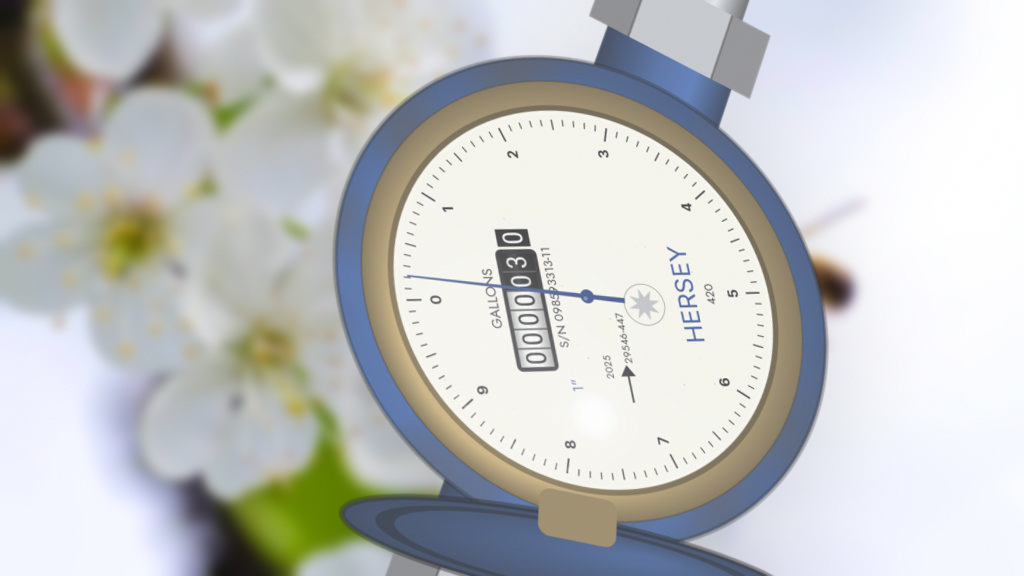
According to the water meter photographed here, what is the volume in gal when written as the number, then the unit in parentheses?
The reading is 30.2 (gal)
